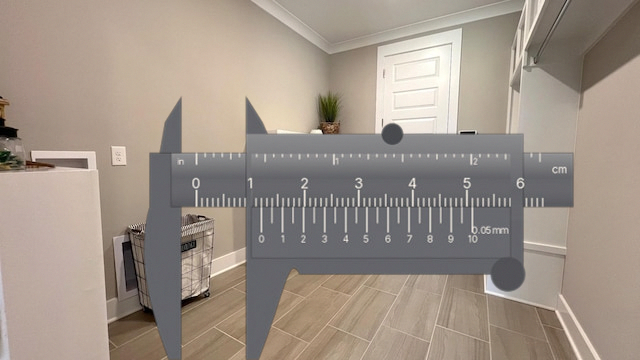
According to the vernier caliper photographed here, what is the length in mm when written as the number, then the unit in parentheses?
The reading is 12.0 (mm)
